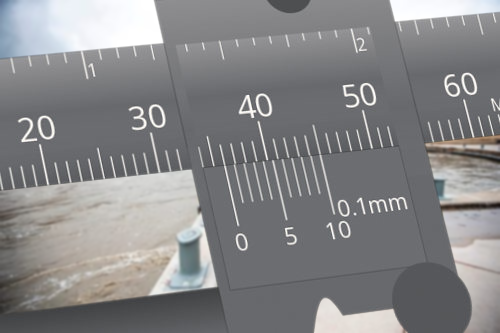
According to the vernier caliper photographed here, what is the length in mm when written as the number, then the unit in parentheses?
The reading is 36.0 (mm)
